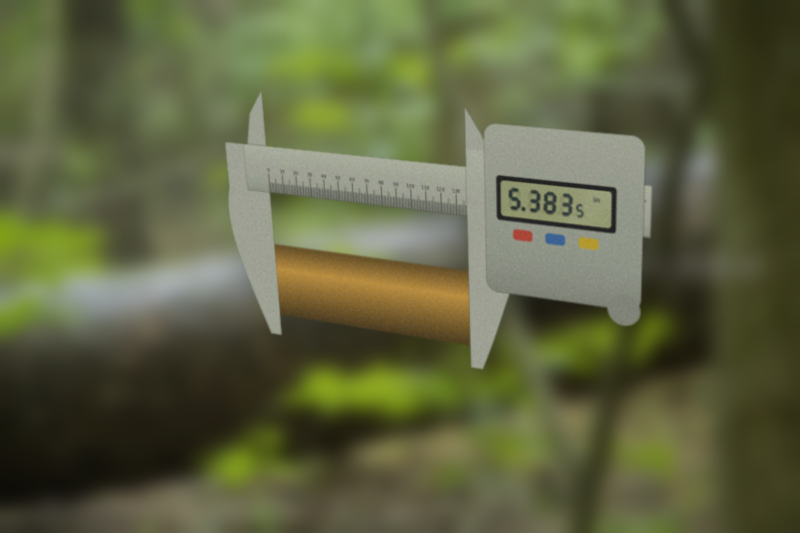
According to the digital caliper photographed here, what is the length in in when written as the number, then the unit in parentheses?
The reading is 5.3835 (in)
